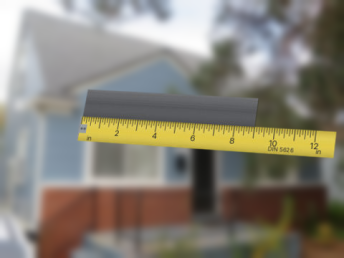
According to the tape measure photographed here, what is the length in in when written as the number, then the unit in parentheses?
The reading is 9 (in)
